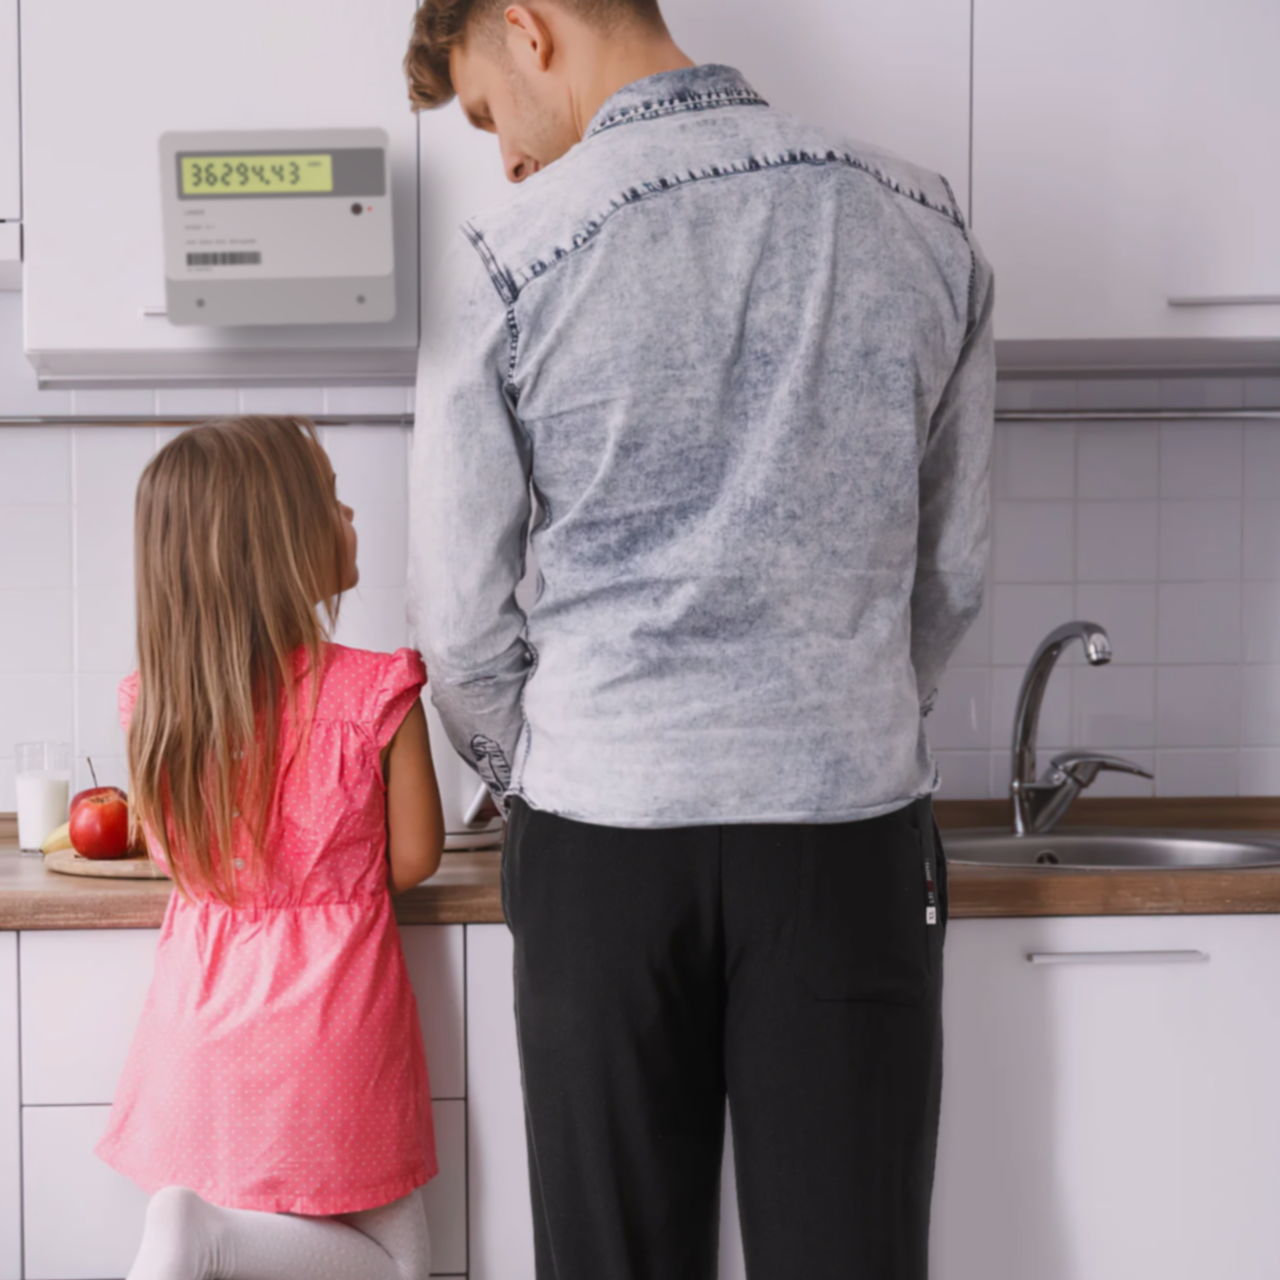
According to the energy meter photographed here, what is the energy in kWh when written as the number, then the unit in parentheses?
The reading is 36294.43 (kWh)
